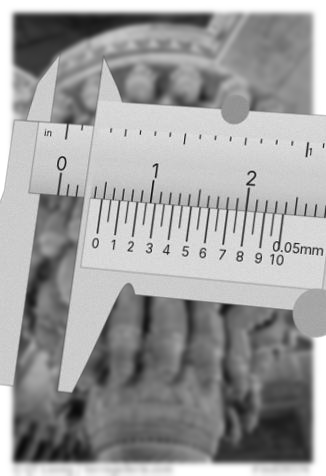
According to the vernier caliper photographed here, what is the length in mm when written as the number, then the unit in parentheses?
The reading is 4.8 (mm)
